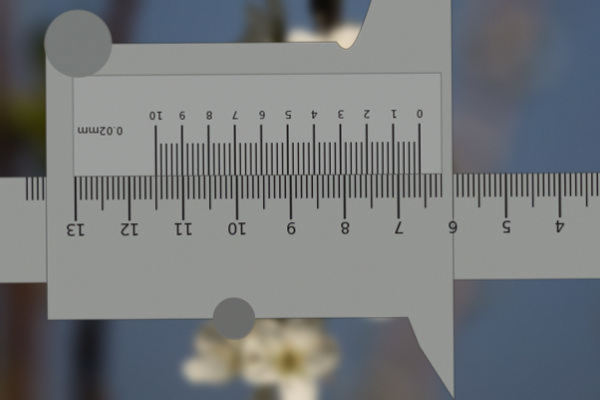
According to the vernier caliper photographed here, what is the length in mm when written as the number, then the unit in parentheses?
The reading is 66.0 (mm)
